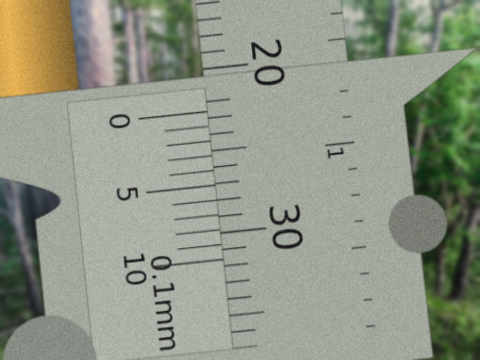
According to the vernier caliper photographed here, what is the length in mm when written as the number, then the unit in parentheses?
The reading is 22.6 (mm)
